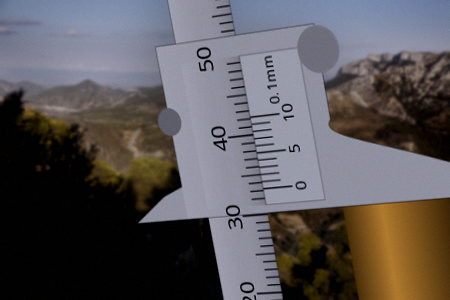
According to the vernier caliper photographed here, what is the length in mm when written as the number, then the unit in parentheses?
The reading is 33.2 (mm)
